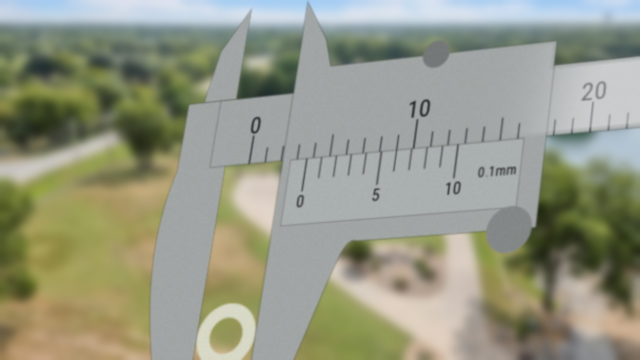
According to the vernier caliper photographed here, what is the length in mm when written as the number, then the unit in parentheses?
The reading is 3.6 (mm)
